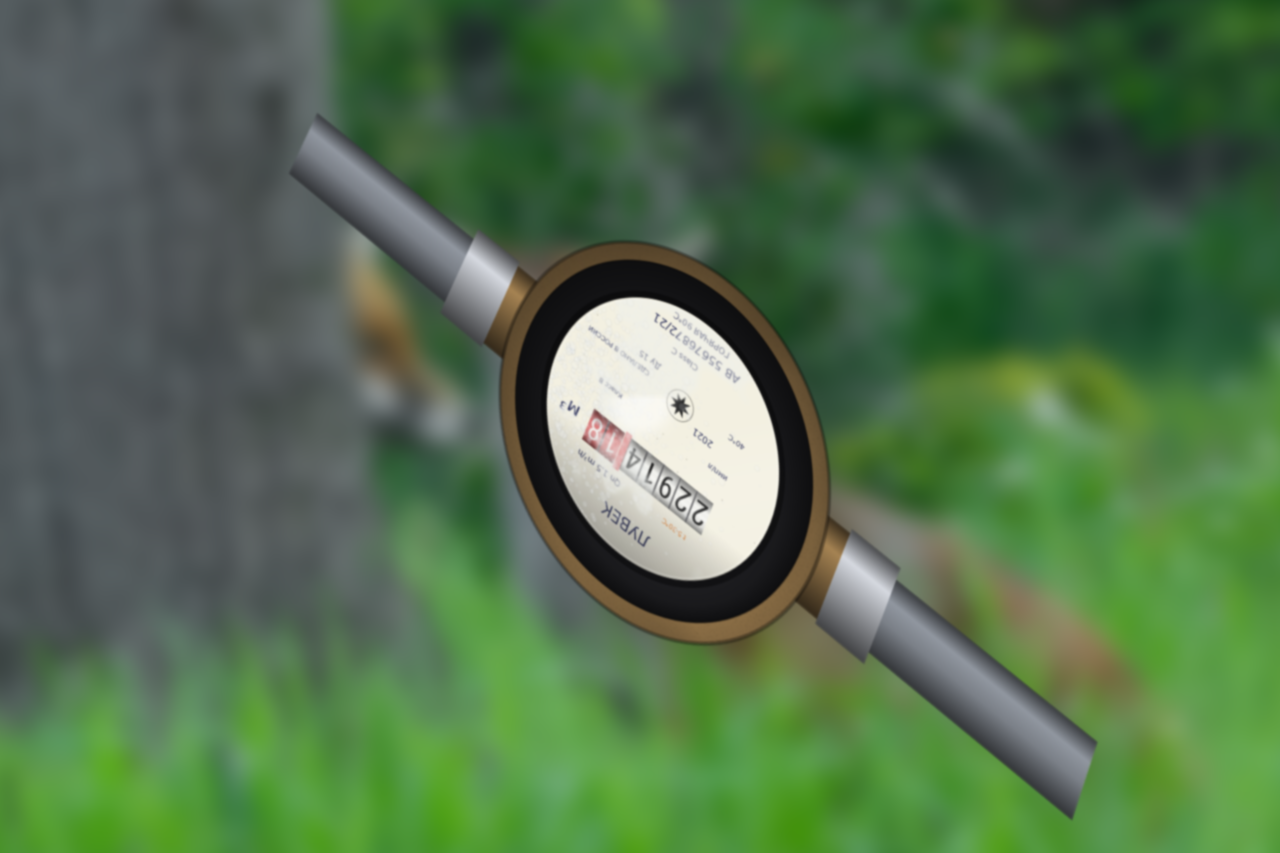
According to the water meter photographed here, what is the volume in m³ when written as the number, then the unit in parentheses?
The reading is 22914.18 (m³)
